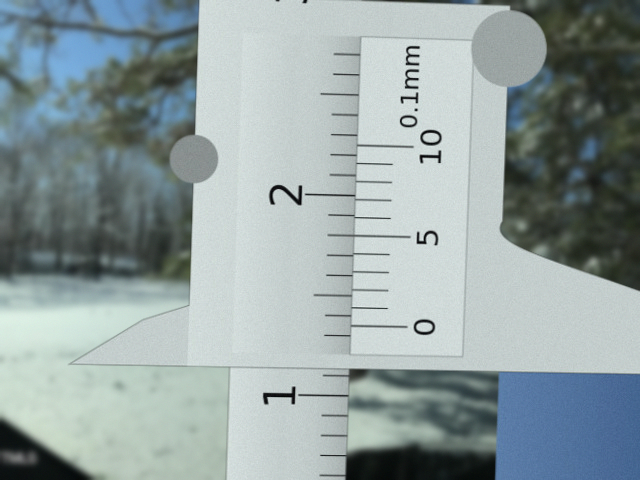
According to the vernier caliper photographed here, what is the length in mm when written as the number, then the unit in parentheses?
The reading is 13.5 (mm)
